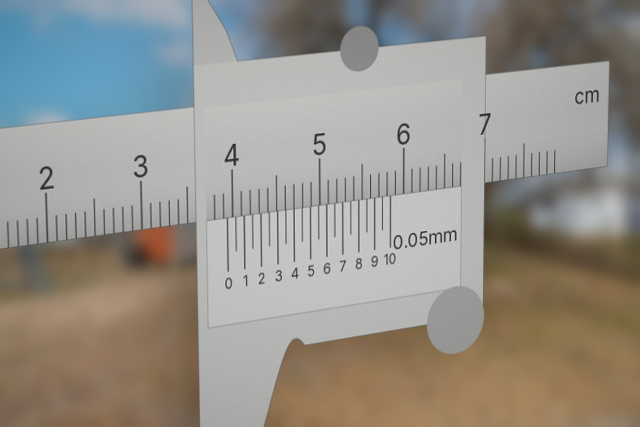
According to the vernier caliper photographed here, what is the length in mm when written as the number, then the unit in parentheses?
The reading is 39.4 (mm)
